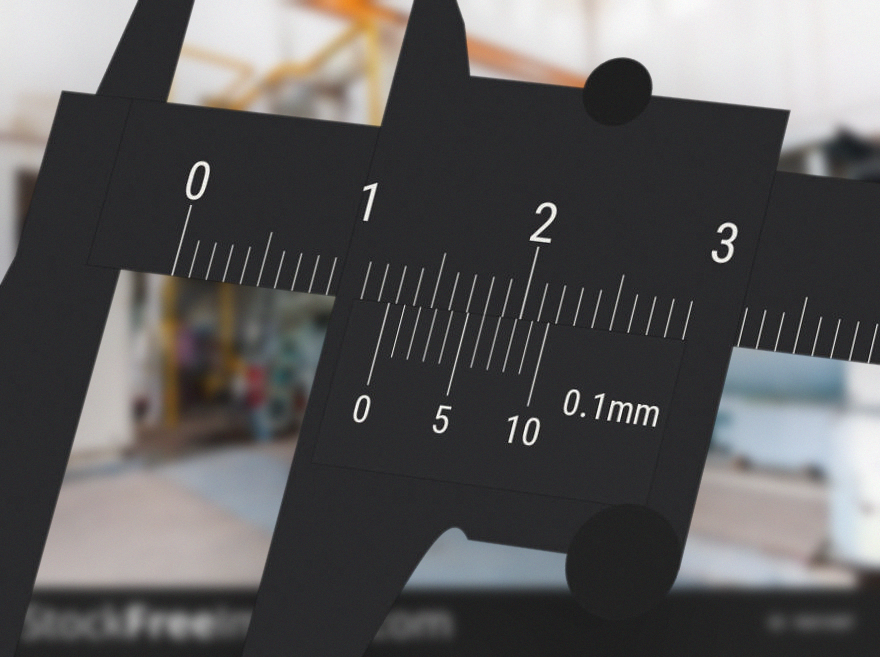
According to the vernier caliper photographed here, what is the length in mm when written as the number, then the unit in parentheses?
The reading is 12.6 (mm)
